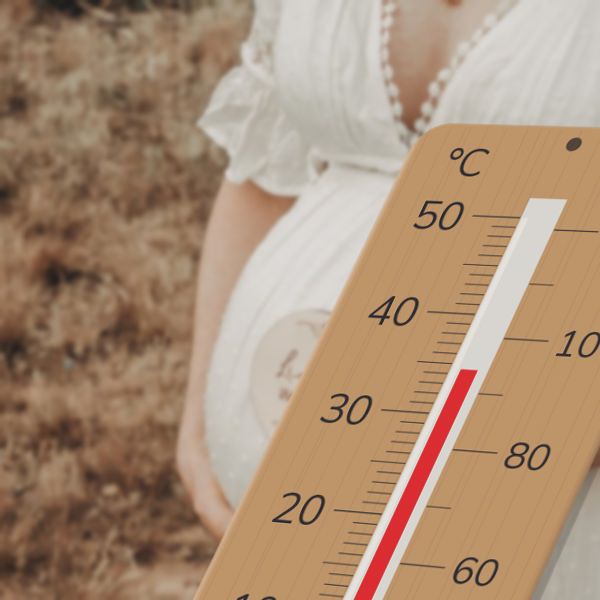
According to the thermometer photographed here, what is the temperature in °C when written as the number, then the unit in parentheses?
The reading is 34.5 (°C)
